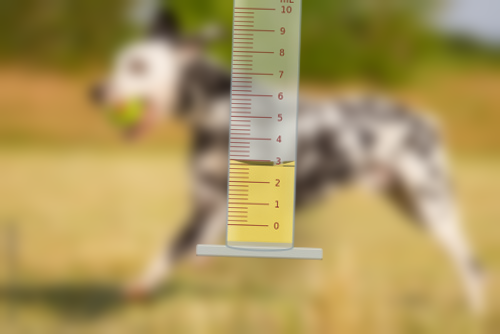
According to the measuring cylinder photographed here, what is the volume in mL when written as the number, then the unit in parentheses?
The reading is 2.8 (mL)
